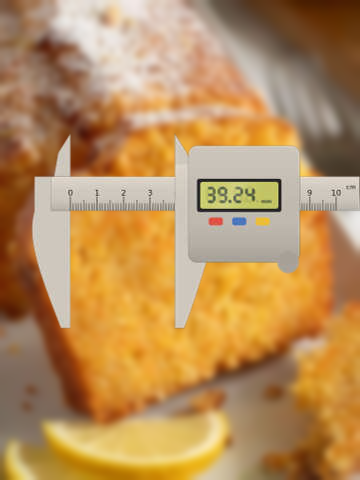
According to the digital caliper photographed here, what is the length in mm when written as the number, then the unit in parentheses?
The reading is 39.24 (mm)
